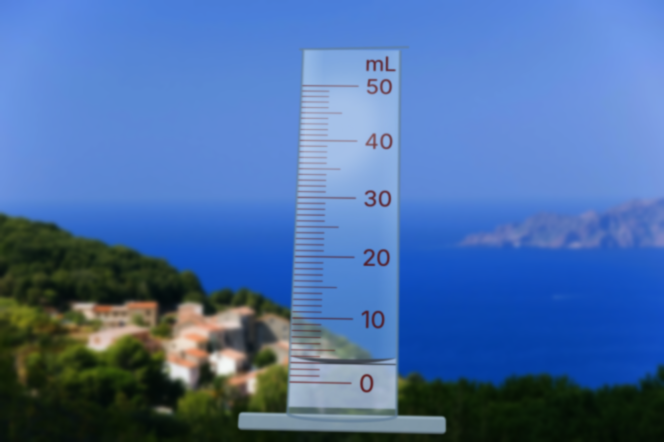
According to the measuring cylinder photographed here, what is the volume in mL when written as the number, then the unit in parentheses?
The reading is 3 (mL)
